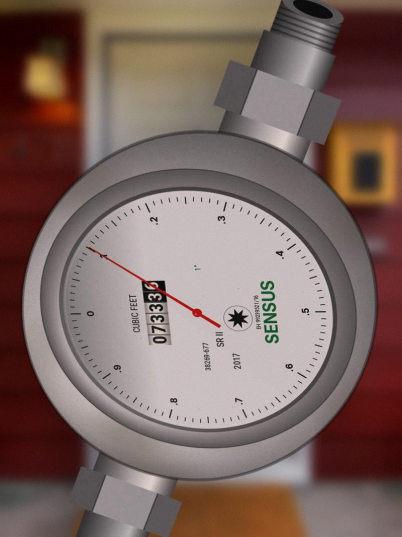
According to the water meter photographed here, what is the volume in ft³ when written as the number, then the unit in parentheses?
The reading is 73336.10 (ft³)
